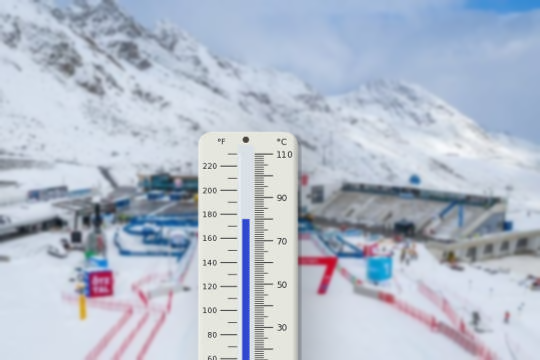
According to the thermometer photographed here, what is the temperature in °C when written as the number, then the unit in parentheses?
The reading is 80 (°C)
